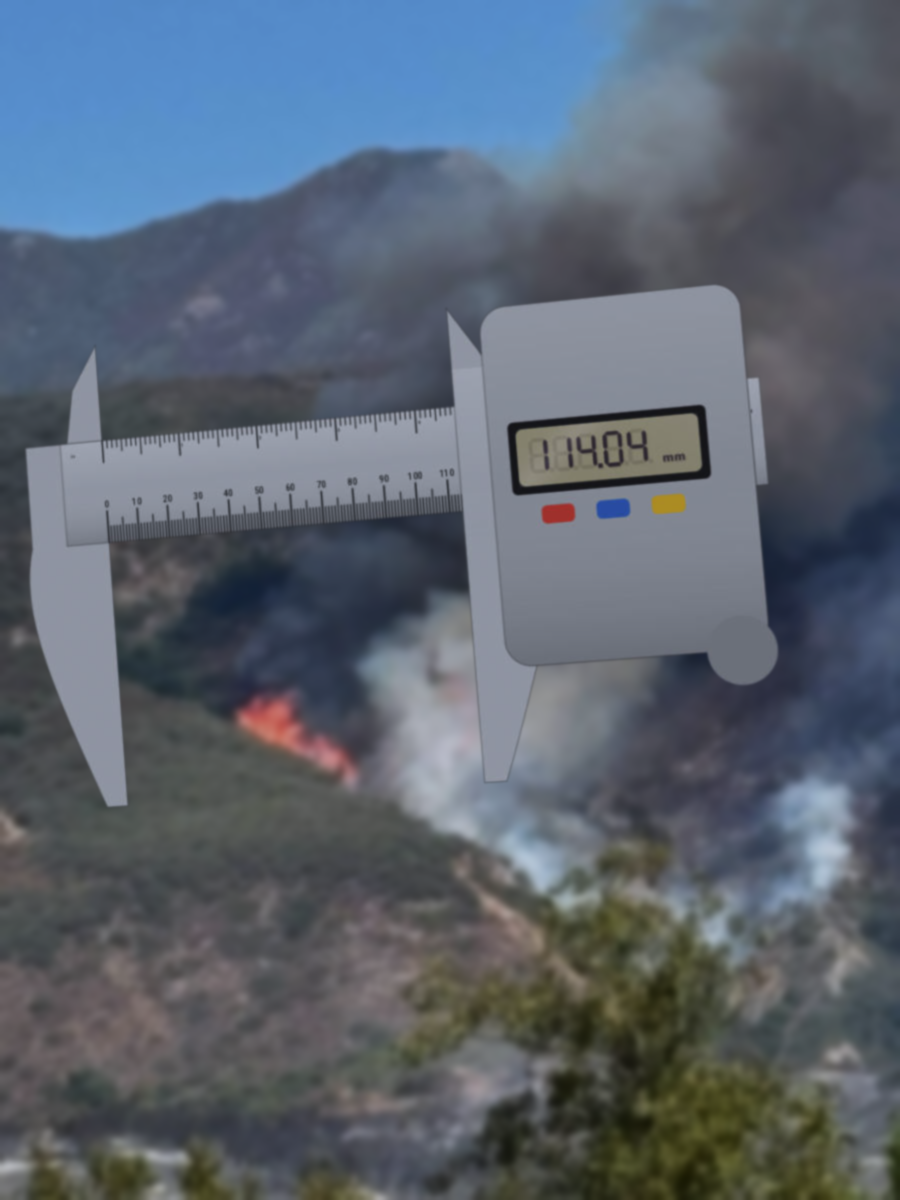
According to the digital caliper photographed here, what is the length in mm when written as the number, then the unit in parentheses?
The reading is 114.04 (mm)
